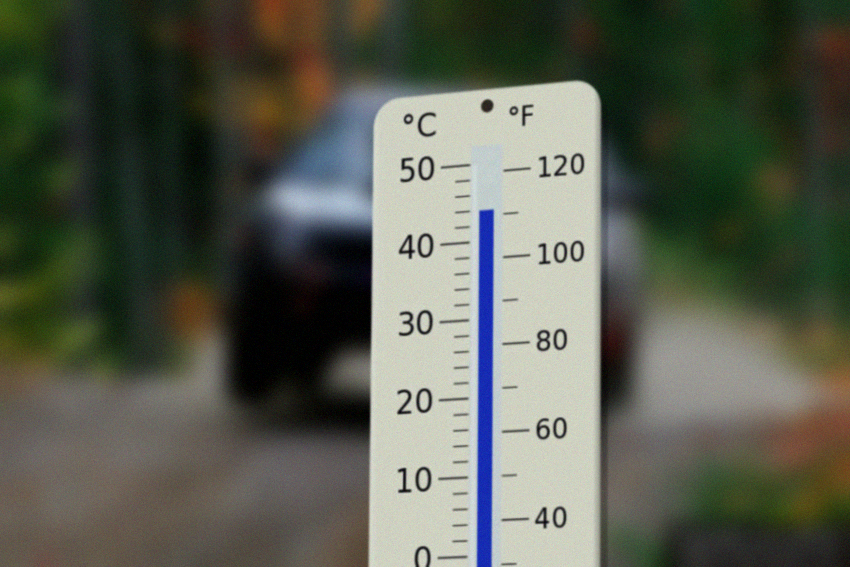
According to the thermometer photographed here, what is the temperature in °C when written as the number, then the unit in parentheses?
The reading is 44 (°C)
